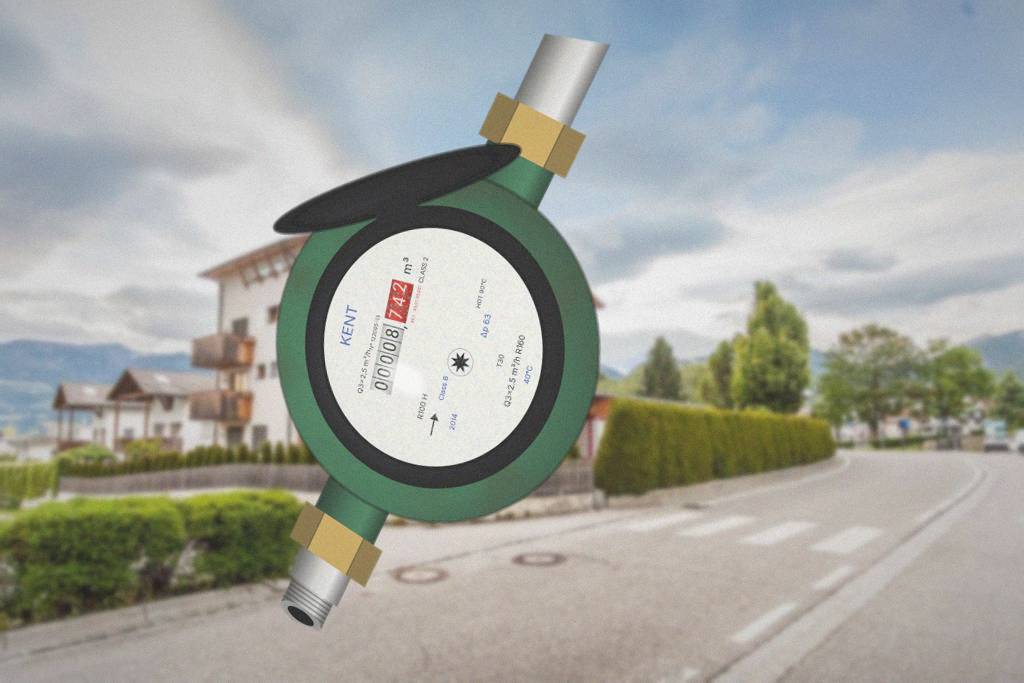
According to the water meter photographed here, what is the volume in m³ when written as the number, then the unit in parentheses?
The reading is 8.742 (m³)
